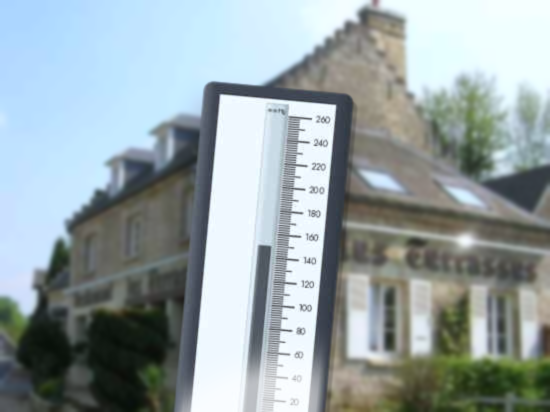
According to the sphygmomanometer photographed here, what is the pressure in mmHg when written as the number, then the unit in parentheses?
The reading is 150 (mmHg)
